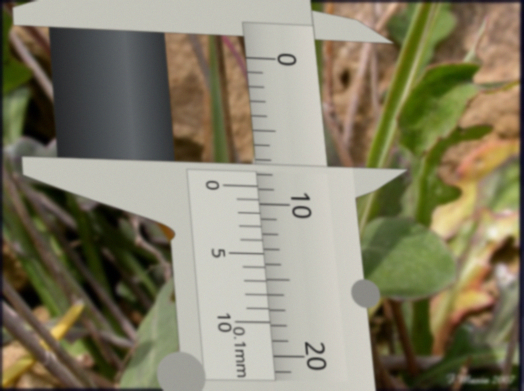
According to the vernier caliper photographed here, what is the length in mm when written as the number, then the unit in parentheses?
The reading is 8.8 (mm)
